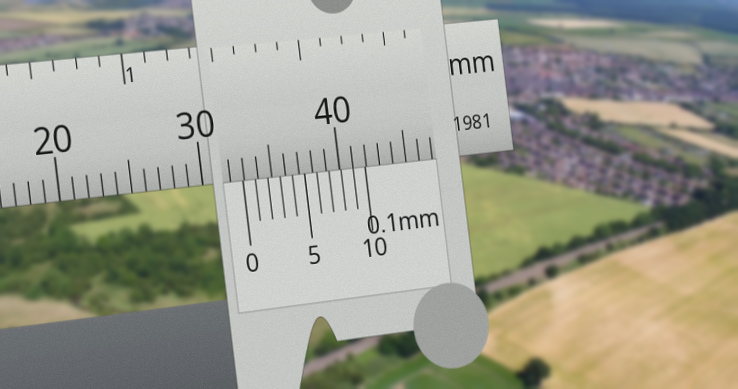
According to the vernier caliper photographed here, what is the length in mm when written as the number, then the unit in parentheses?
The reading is 32.9 (mm)
